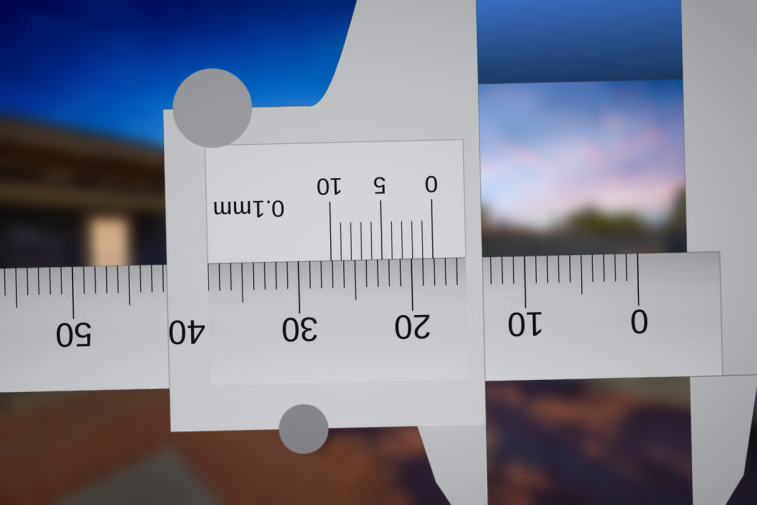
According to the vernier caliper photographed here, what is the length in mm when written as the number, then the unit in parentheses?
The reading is 18.1 (mm)
